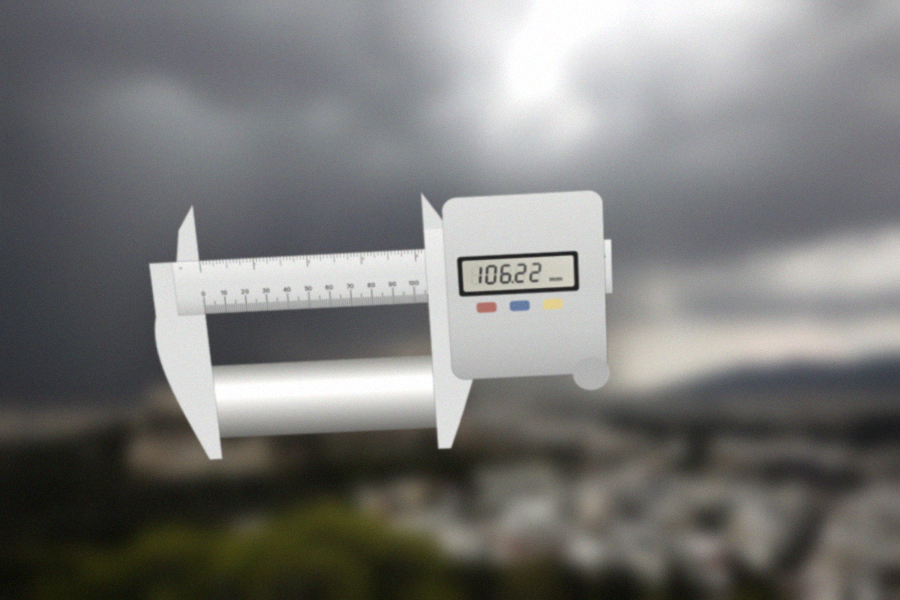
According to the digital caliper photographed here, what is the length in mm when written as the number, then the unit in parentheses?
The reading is 106.22 (mm)
